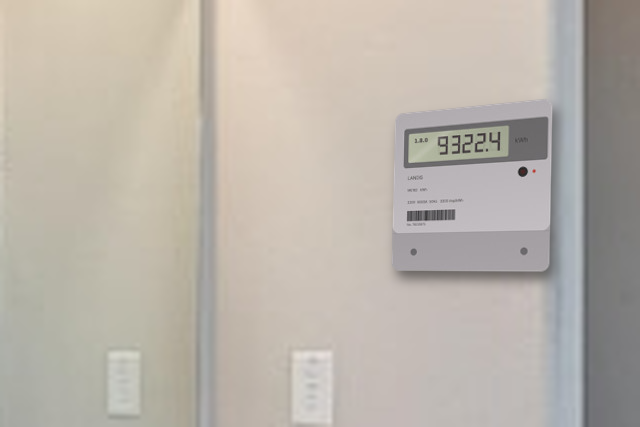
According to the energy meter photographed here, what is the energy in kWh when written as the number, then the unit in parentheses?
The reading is 9322.4 (kWh)
